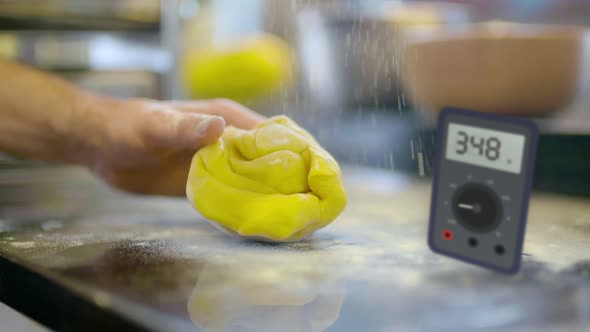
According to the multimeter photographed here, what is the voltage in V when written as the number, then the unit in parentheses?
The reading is 348 (V)
